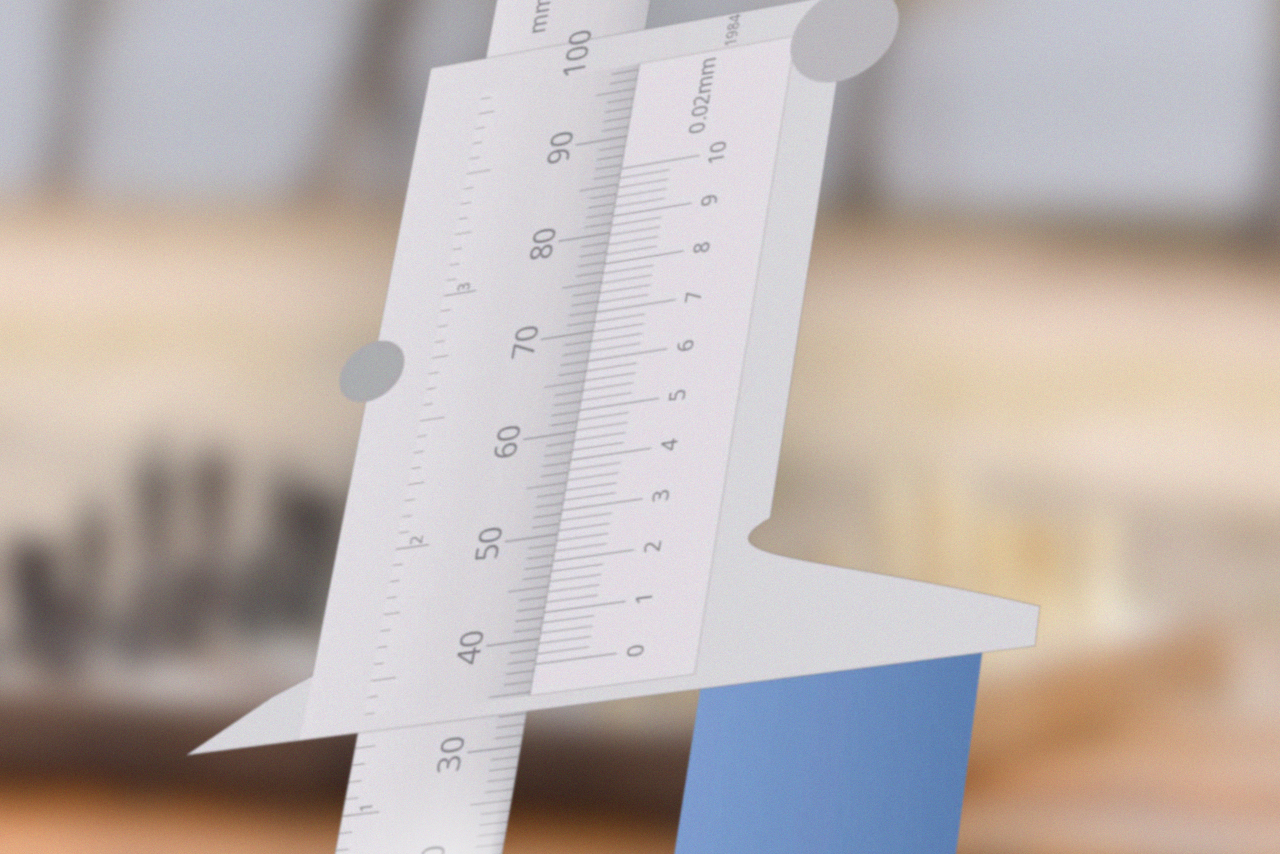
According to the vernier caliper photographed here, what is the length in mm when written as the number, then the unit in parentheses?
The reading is 37.6 (mm)
